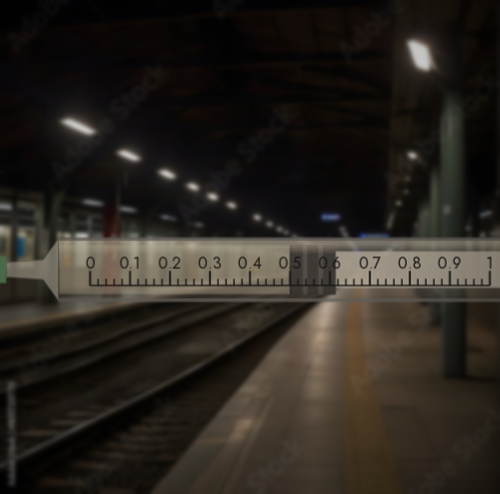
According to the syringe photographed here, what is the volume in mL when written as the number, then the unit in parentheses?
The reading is 0.5 (mL)
